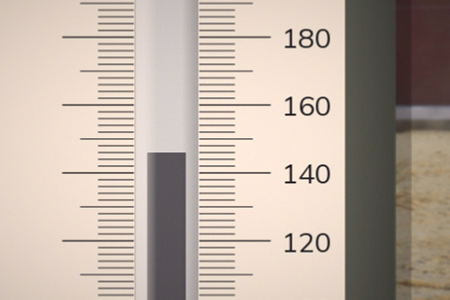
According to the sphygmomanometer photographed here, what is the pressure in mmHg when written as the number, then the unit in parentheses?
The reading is 146 (mmHg)
